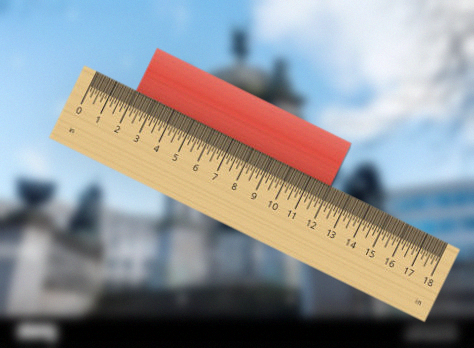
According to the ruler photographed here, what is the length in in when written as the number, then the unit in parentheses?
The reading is 10 (in)
